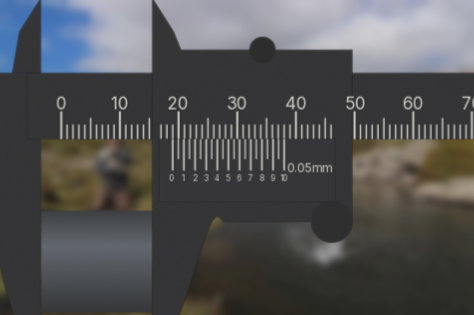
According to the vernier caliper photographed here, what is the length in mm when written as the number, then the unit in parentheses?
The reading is 19.0 (mm)
